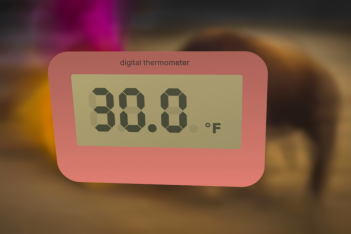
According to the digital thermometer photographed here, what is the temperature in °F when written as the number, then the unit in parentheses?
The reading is 30.0 (°F)
